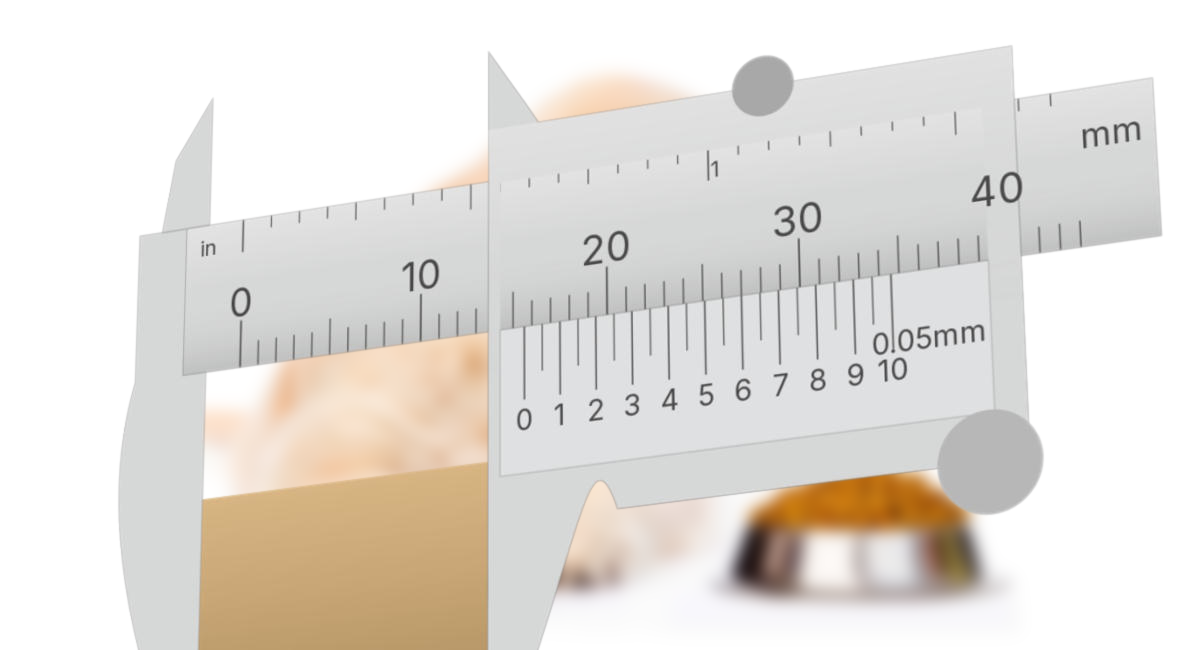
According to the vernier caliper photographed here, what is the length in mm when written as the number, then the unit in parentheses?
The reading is 15.6 (mm)
